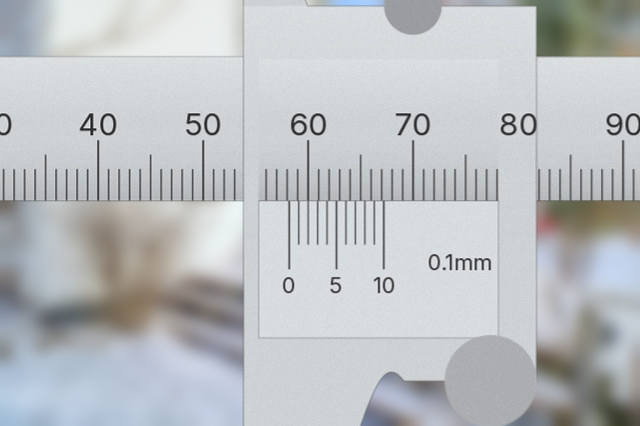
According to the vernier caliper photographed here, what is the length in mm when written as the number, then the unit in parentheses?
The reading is 58.2 (mm)
